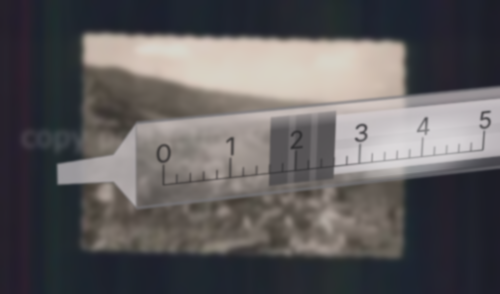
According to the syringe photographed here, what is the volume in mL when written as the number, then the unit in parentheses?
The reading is 1.6 (mL)
